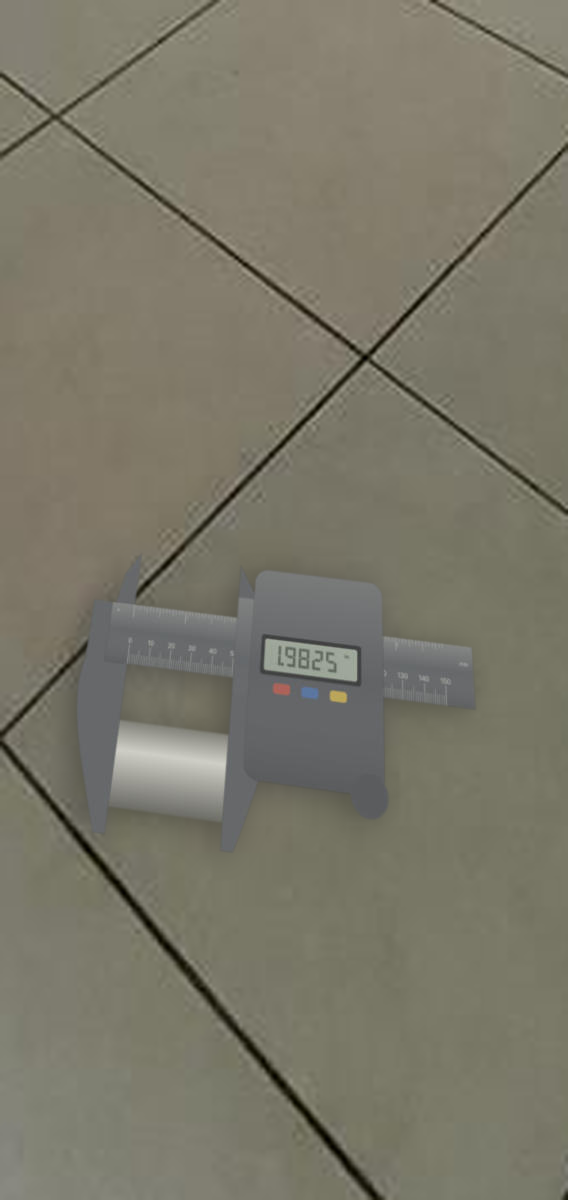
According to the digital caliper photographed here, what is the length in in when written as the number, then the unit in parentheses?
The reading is 1.9825 (in)
